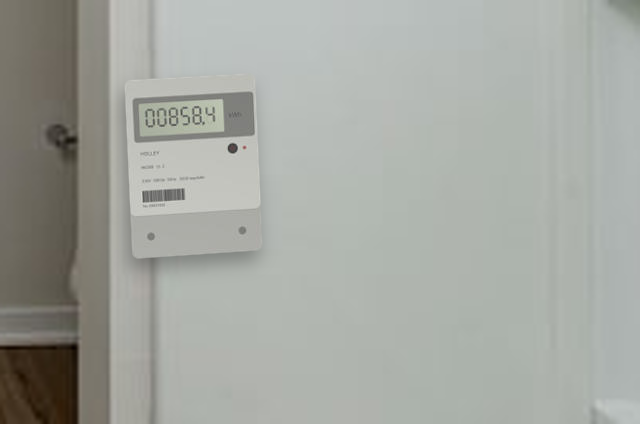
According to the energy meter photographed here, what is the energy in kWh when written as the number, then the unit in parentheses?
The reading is 858.4 (kWh)
